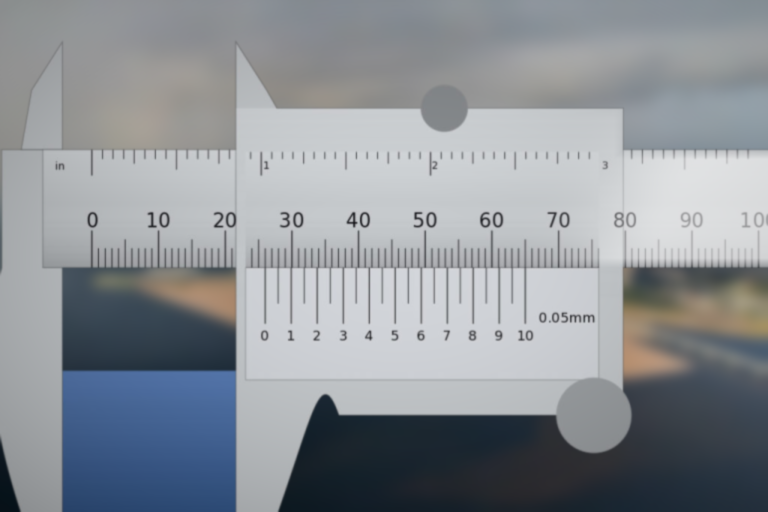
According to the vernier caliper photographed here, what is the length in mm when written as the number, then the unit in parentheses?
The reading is 26.0 (mm)
